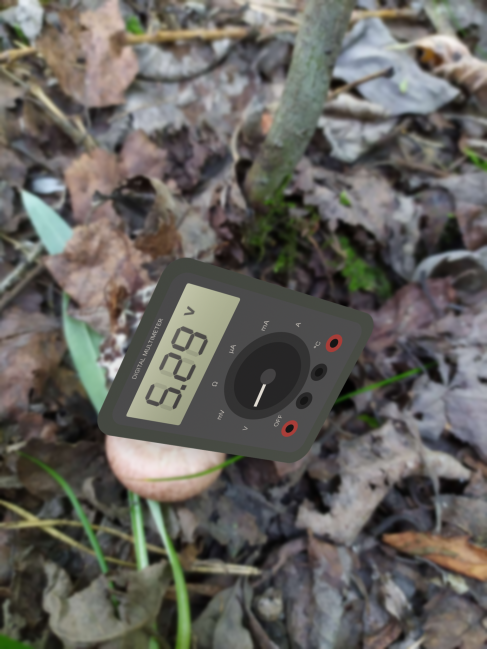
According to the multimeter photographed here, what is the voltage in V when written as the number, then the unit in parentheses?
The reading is 5.29 (V)
